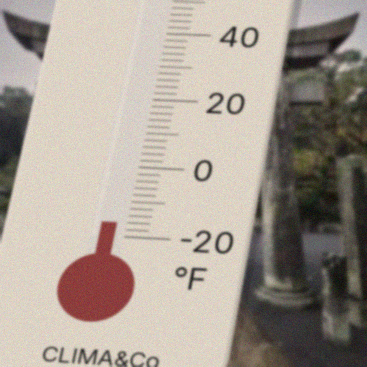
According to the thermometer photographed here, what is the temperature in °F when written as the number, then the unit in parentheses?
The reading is -16 (°F)
